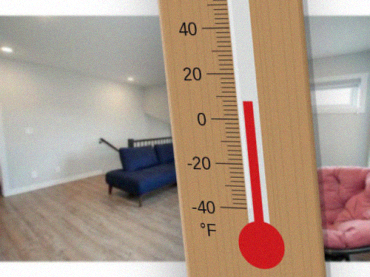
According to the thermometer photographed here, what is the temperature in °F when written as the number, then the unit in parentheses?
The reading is 8 (°F)
